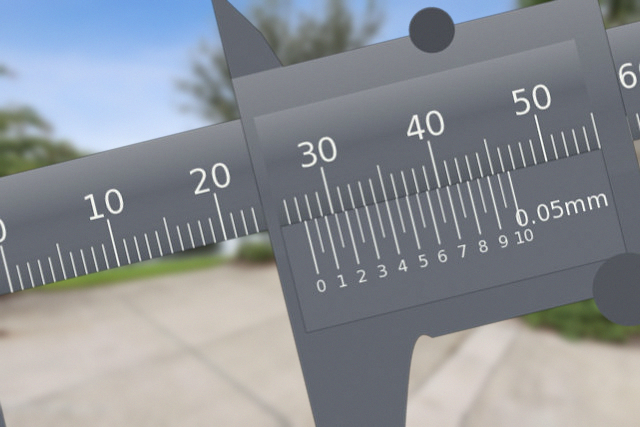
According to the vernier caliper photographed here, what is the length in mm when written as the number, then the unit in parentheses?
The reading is 27.4 (mm)
